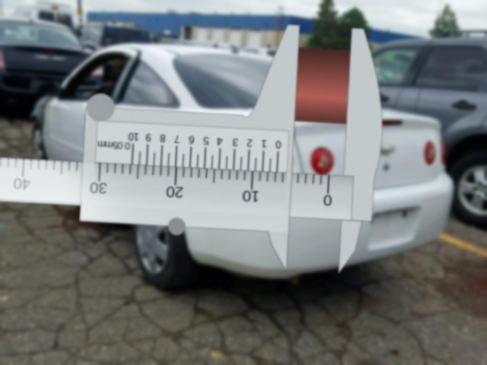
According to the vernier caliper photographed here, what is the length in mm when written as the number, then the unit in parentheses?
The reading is 6.8 (mm)
